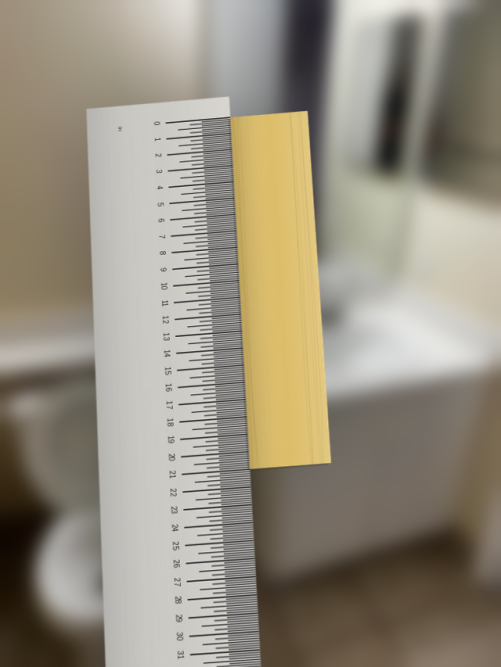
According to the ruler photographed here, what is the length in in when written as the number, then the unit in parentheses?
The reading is 21 (in)
